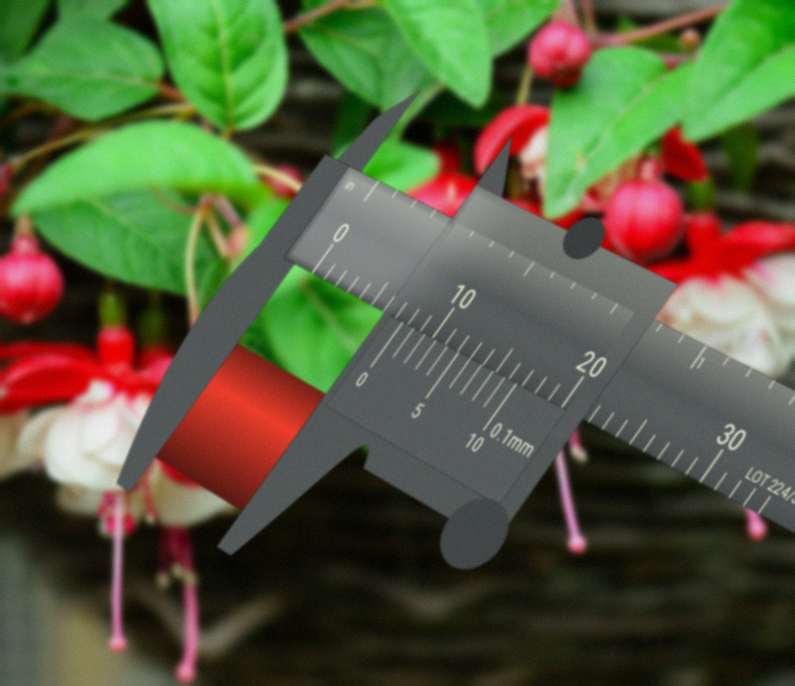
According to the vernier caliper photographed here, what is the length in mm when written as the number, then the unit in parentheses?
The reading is 7.6 (mm)
